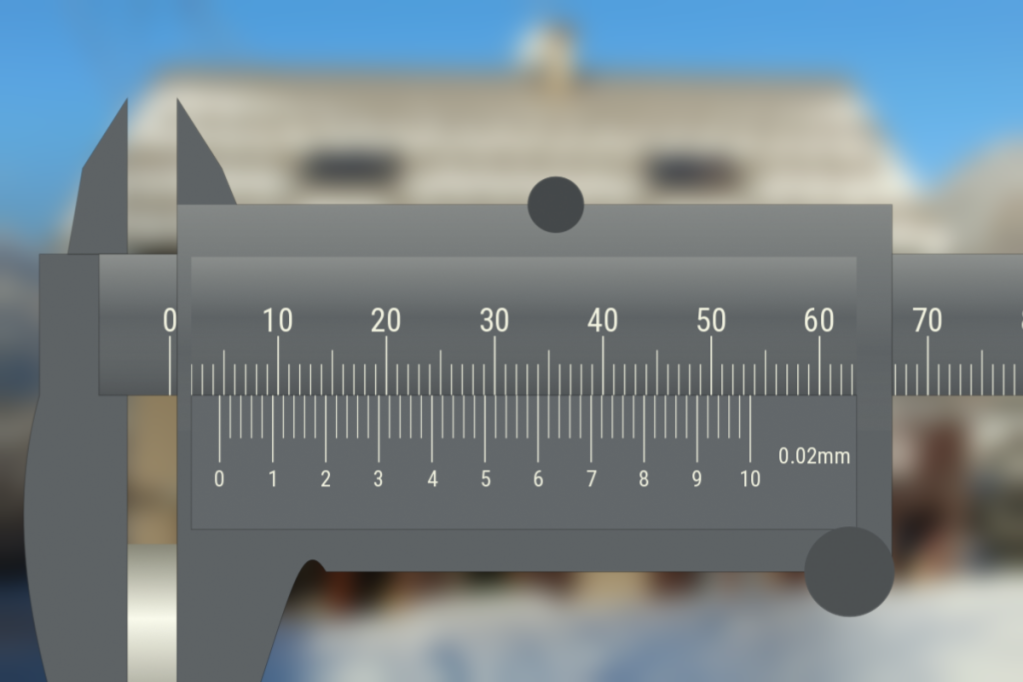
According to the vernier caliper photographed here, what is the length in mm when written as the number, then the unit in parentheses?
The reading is 4.6 (mm)
